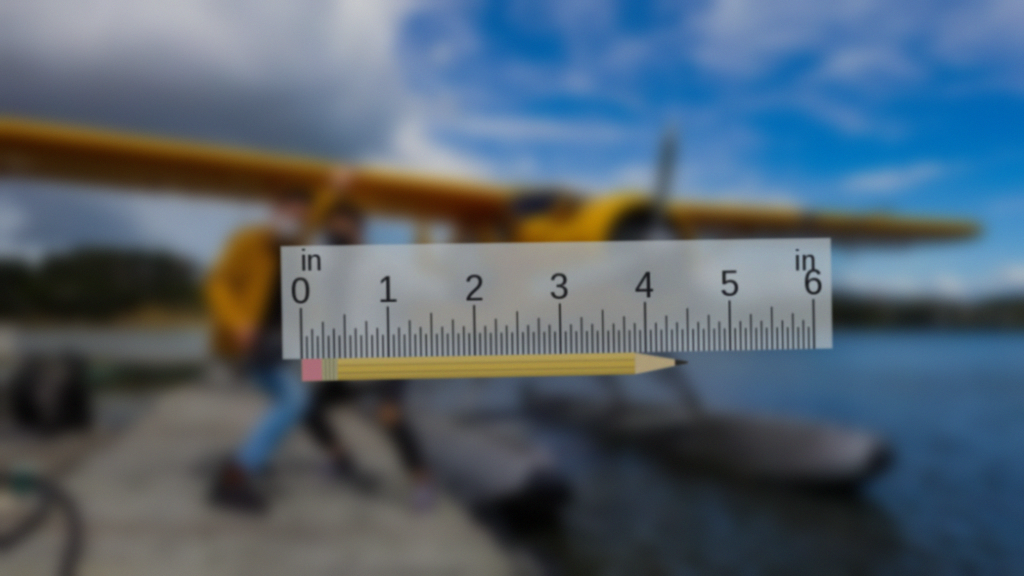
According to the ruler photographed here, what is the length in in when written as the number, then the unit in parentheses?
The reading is 4.5 (in)
